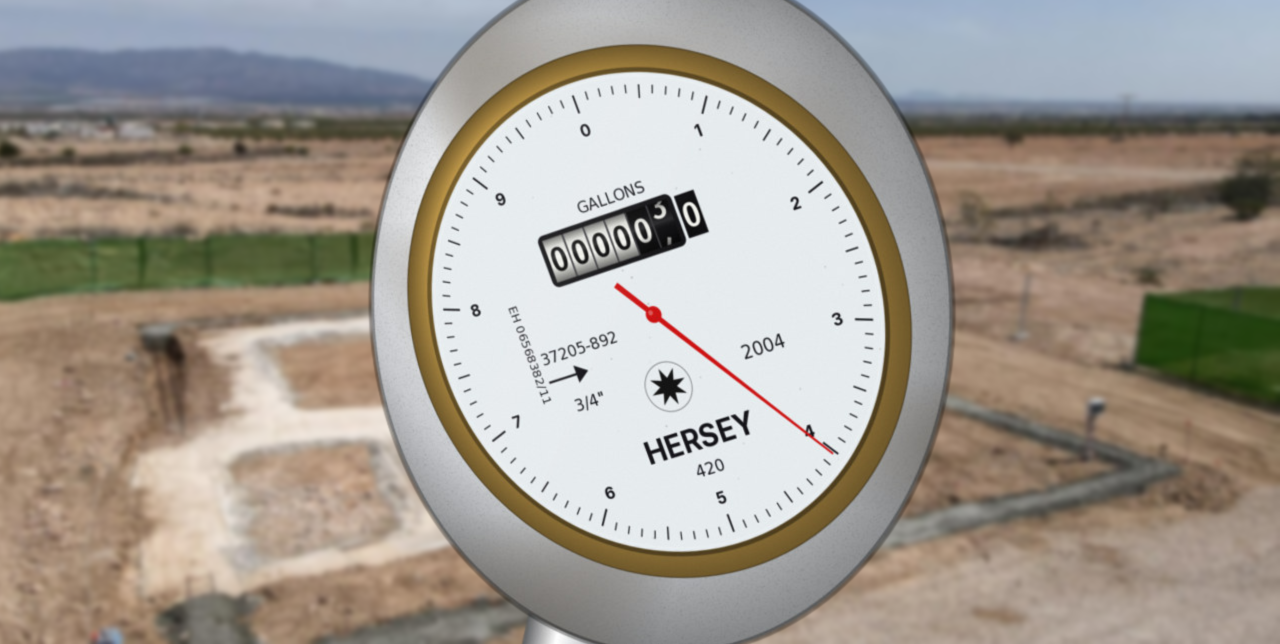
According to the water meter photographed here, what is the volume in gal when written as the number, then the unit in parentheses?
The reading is 34.0 (gal)
